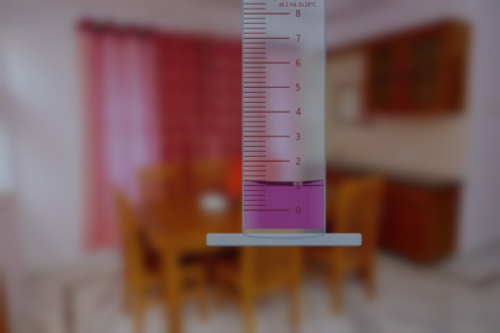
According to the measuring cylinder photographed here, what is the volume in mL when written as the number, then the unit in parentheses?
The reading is 1 (mL)
